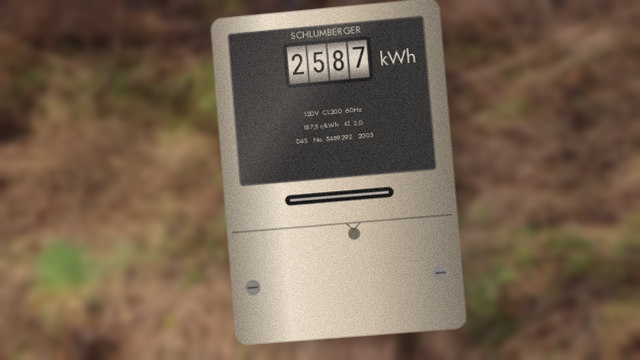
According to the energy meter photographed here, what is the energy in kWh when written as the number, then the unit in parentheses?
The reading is 2587 (kWh)
